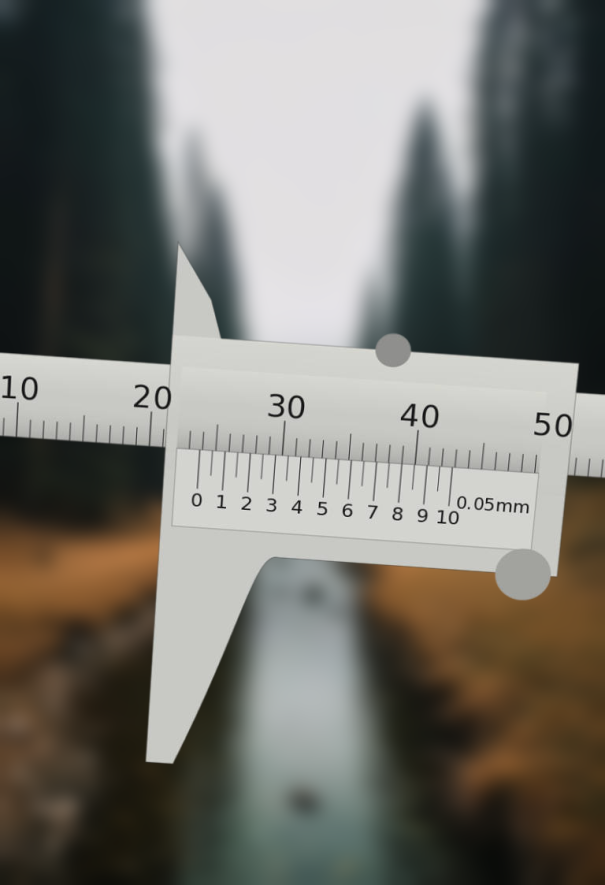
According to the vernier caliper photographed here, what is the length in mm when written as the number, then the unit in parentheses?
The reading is 23.8 (mm)
